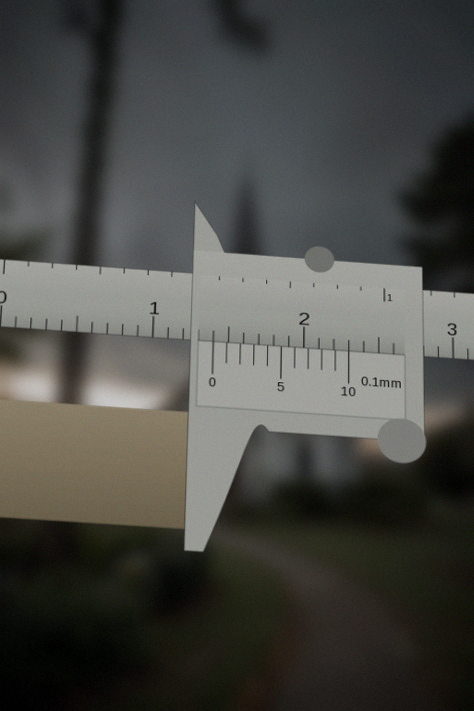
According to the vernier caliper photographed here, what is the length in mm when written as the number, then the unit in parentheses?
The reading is 14.0 (mm)
